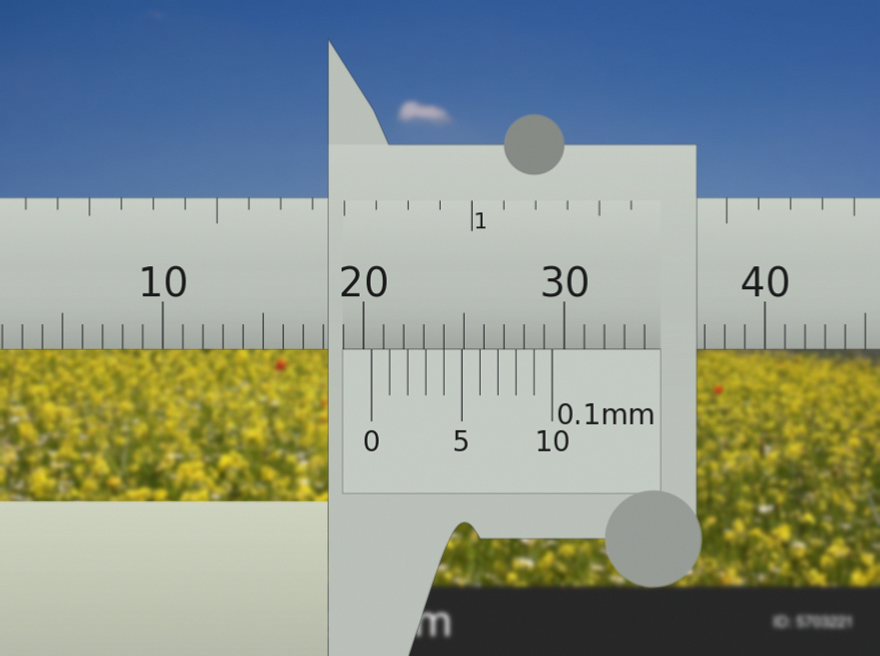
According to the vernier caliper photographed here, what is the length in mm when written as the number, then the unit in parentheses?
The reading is 20.4 (mm)
